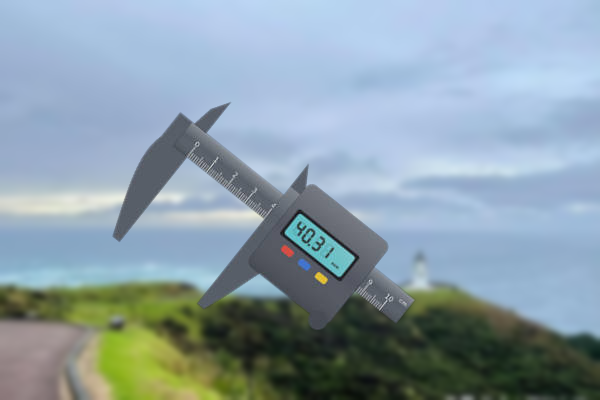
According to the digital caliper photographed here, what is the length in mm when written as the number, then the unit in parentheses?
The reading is 40.31 (mm)
